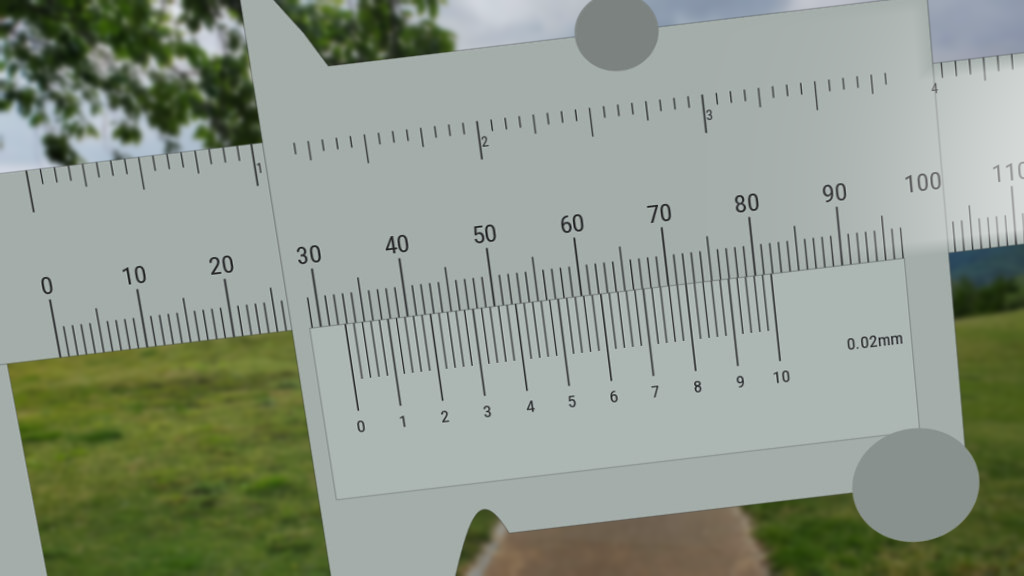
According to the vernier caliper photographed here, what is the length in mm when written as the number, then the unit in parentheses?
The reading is 32.8 (mm)
